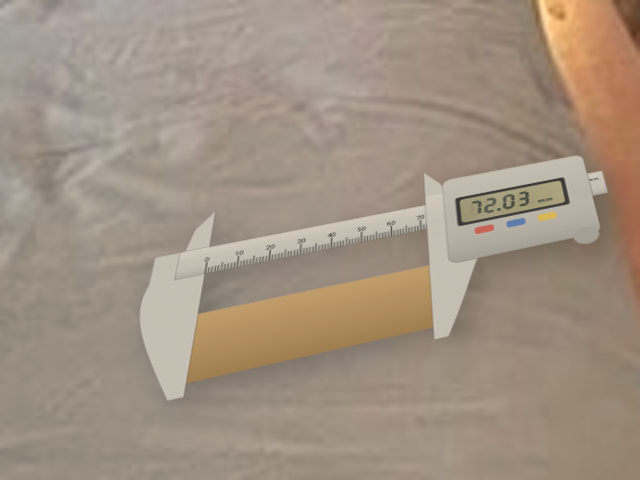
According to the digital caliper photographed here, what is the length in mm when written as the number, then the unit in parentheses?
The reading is 72.03 (mm)
